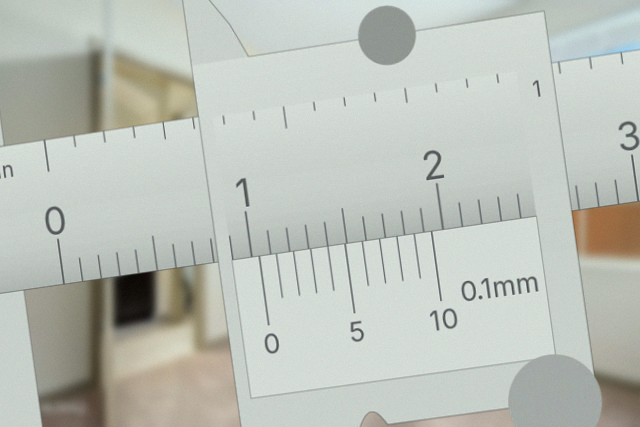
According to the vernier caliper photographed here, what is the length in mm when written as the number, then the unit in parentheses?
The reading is 10.4 (mm)
